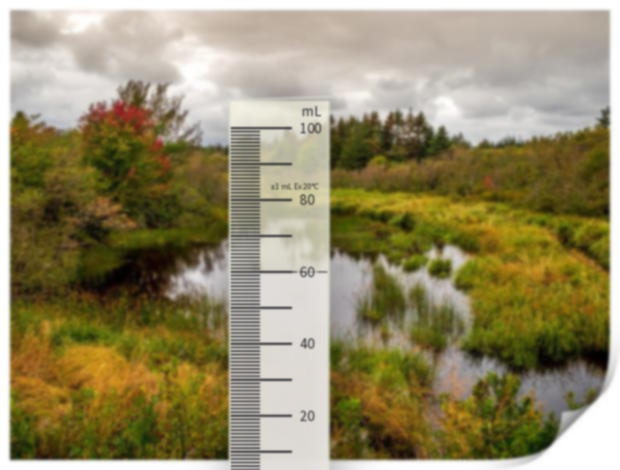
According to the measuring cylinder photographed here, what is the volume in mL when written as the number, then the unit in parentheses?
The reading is 60 (mL)
